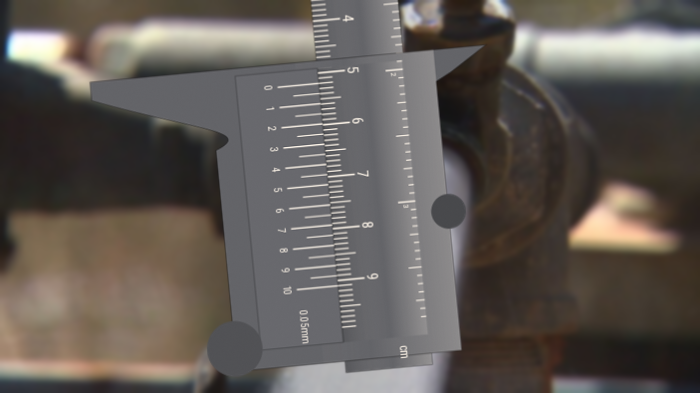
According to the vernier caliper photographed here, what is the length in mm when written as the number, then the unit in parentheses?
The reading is 52.0 (mm)
